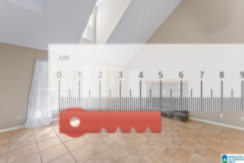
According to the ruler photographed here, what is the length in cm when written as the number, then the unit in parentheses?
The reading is 5 (cm)
